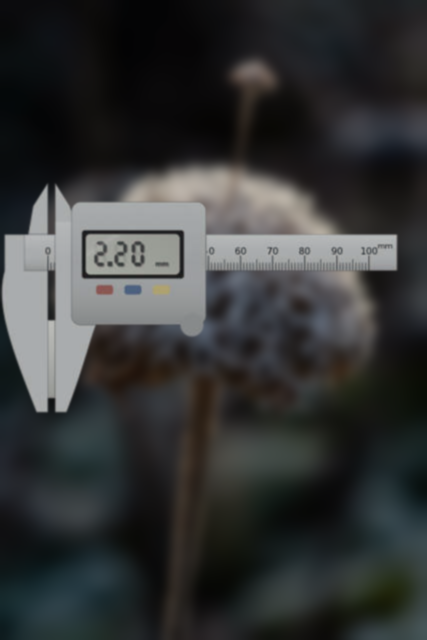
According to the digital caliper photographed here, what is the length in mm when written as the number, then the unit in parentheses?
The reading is 2.20 (mm)
